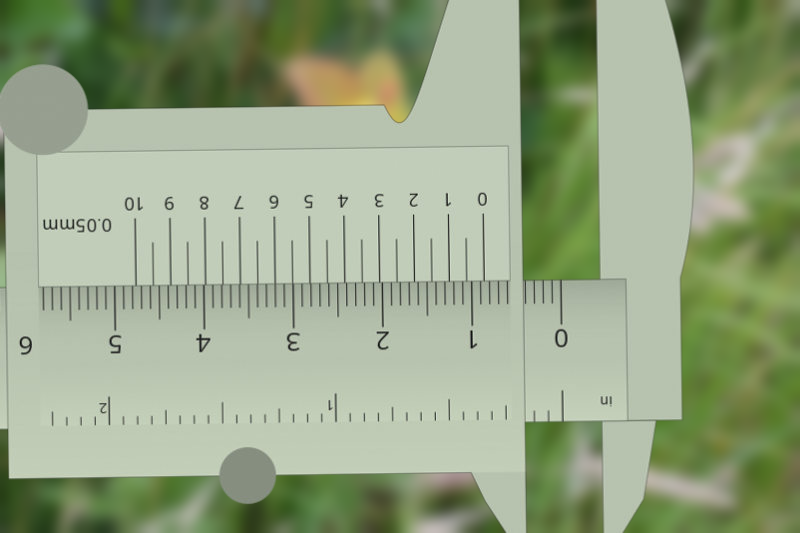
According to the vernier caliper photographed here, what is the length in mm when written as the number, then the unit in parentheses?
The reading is 8.6 (mm)
